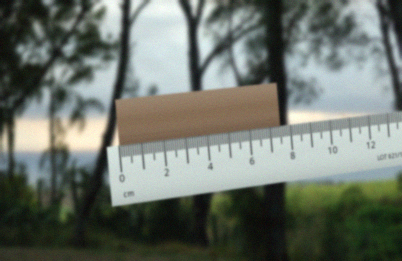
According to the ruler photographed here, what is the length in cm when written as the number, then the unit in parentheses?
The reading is 7.5 (cm)
